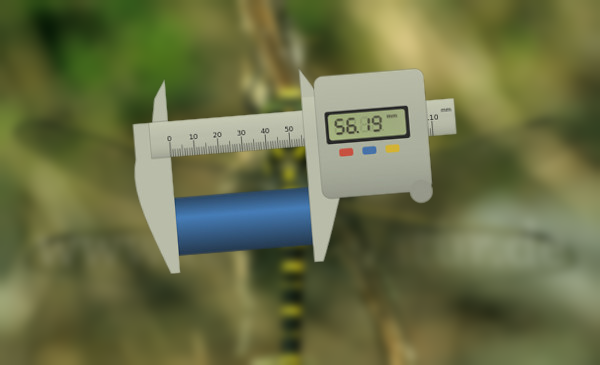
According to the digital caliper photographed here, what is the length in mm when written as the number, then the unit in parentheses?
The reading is 56.19 (mm)
